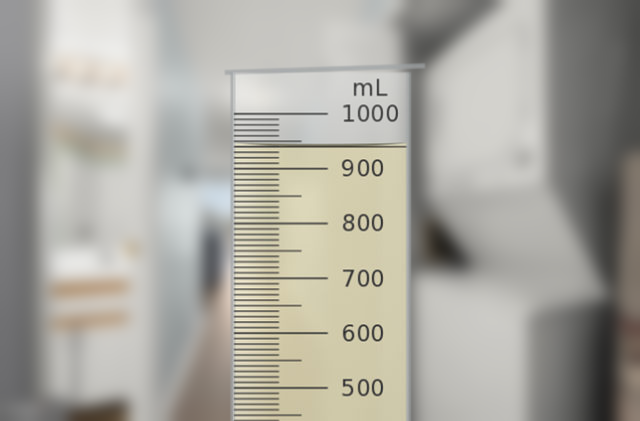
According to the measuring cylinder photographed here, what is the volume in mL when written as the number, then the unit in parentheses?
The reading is 940 (mL)
